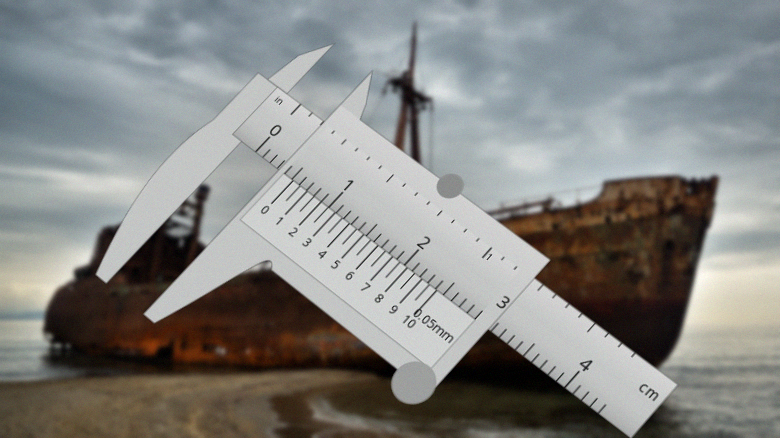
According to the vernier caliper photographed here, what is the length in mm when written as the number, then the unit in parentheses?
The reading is 5.2 (mm)
